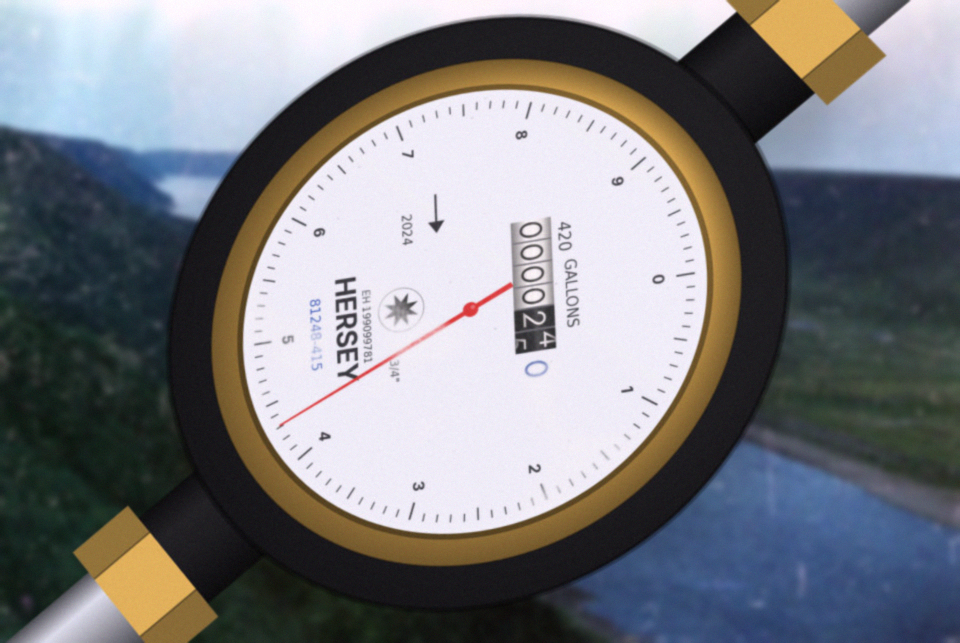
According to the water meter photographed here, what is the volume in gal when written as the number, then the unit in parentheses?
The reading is 244.3 (gal)
